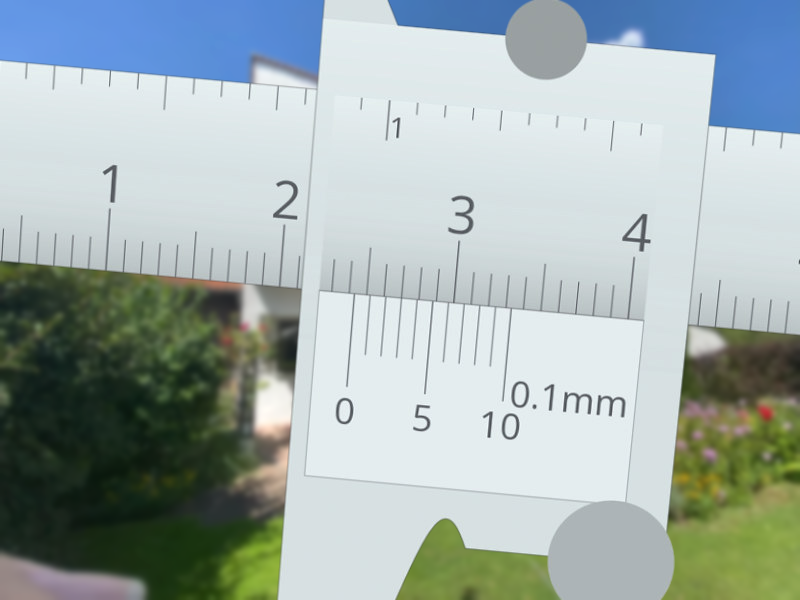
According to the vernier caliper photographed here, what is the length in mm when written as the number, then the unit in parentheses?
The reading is 24.3 (mm)
